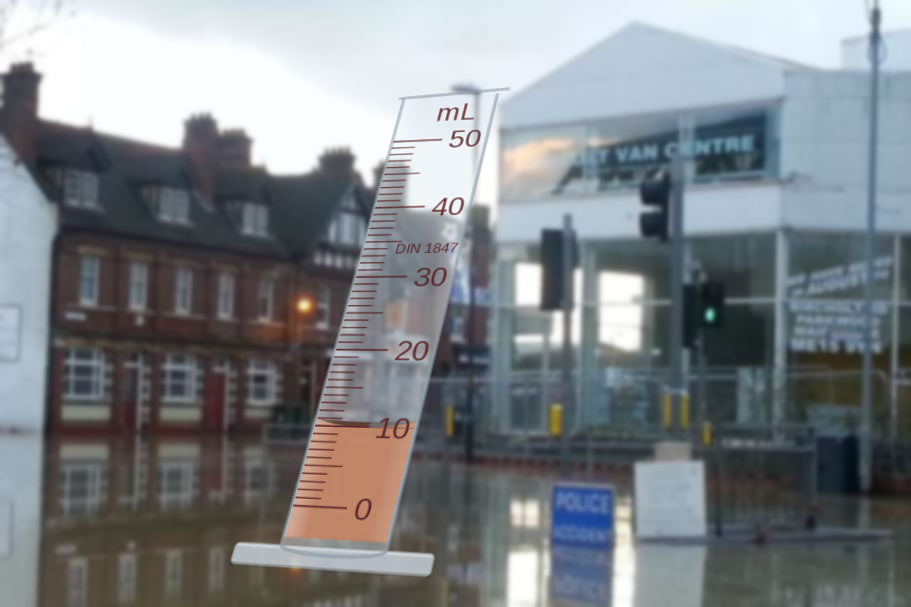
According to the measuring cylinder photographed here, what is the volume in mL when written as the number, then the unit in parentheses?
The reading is 10 (mL)
